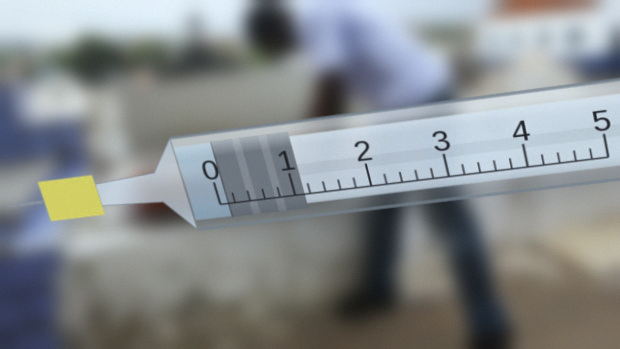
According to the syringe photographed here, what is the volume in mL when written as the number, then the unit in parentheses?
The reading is 0.1 (mL)
